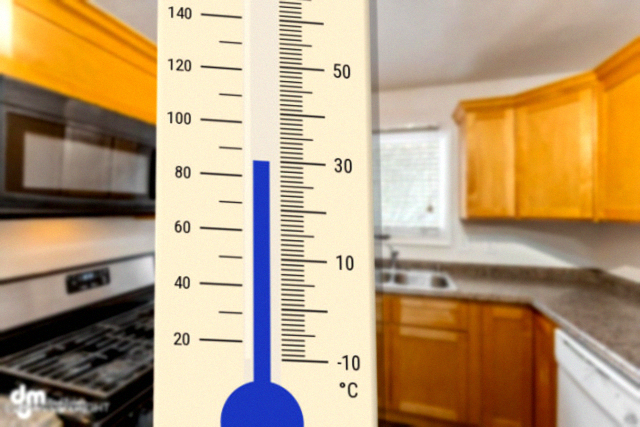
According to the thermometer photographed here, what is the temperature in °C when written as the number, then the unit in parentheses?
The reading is 30 (°C)
